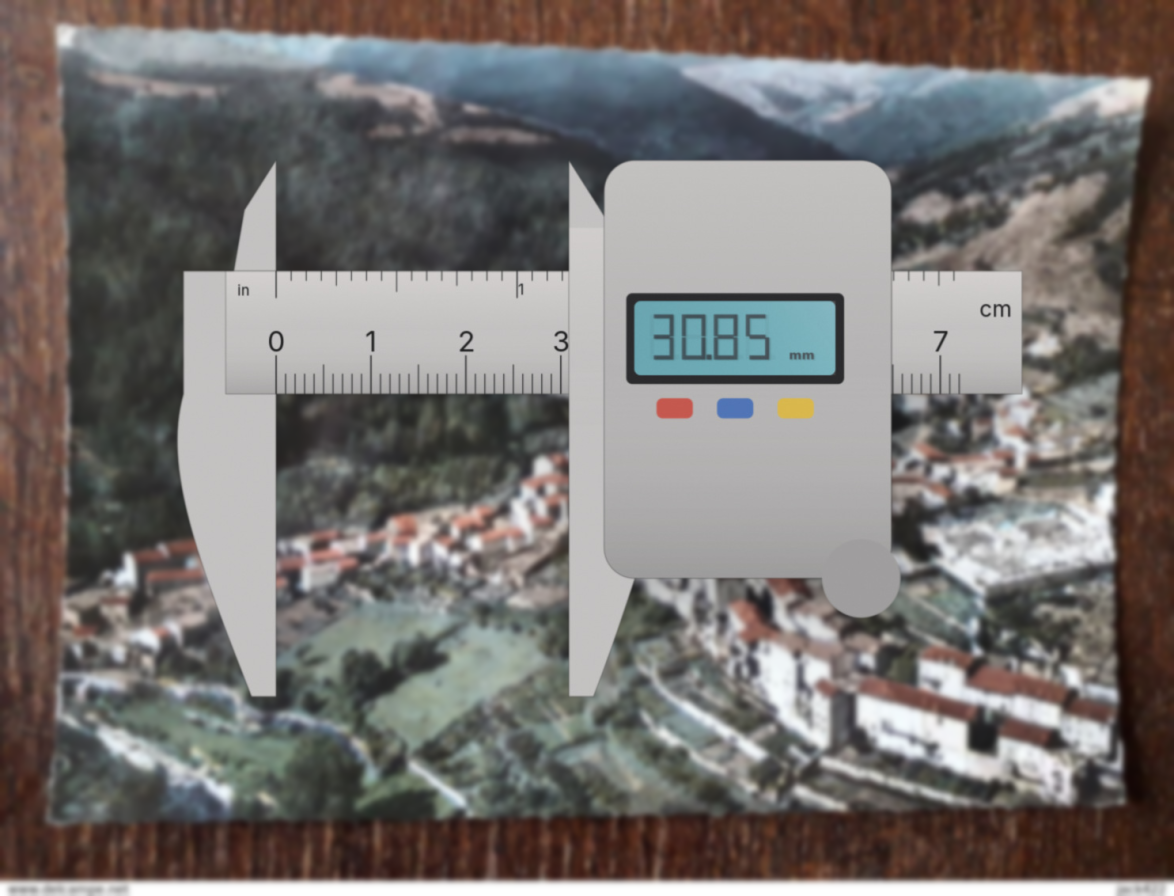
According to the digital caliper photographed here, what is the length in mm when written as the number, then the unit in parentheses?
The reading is 30.85 (mm)
